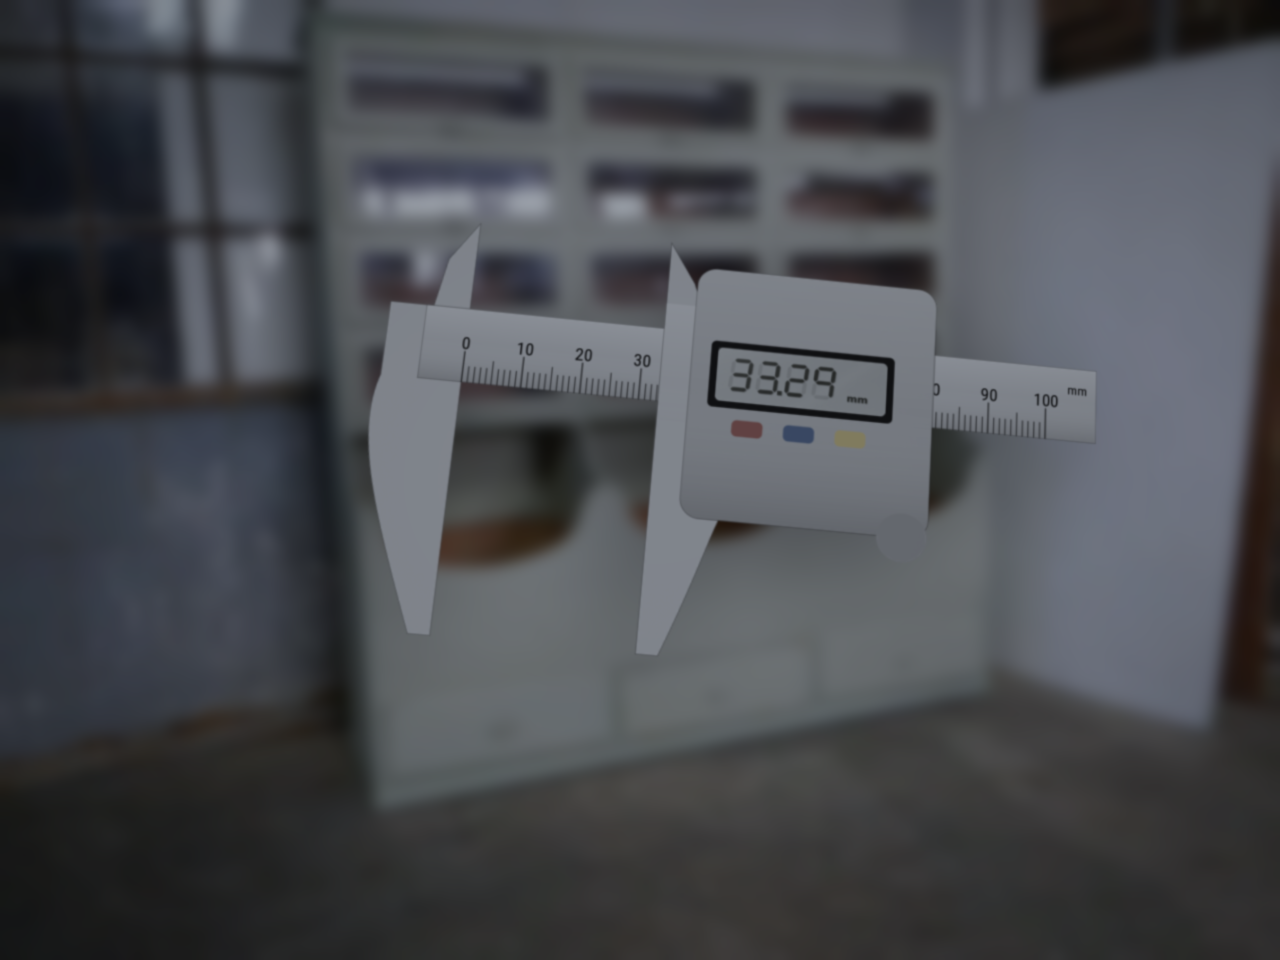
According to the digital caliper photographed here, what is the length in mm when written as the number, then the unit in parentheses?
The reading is 33.29 (mm)
